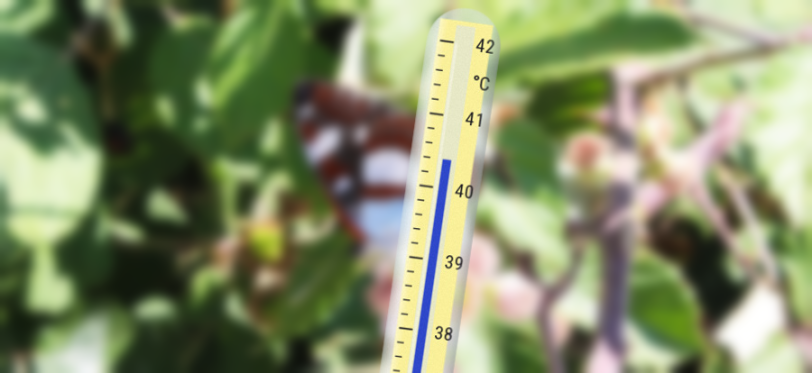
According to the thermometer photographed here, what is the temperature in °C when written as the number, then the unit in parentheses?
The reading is 40.4 (°C)
